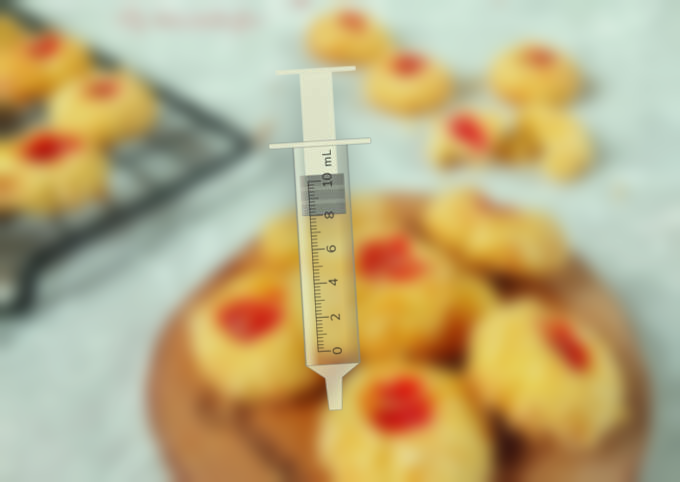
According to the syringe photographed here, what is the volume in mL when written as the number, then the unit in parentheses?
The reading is 8 (mL)
